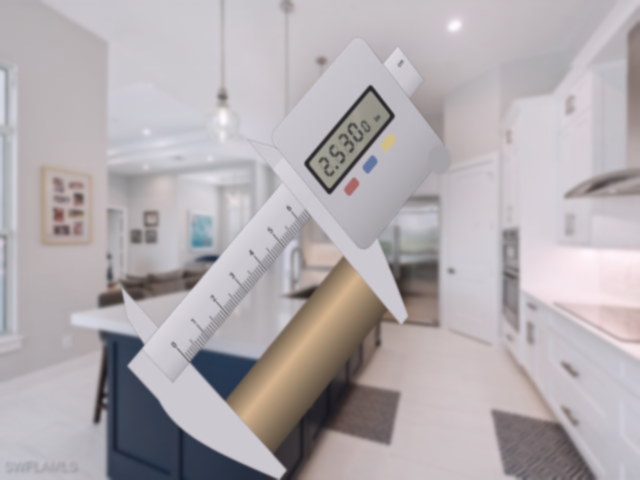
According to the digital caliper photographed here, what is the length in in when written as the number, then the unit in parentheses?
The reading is 2.5300 (in)
